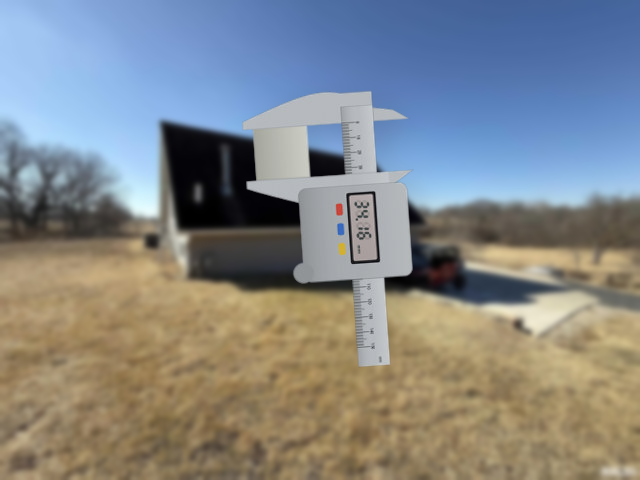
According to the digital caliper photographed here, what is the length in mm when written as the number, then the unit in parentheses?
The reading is 34.16 (mm)
